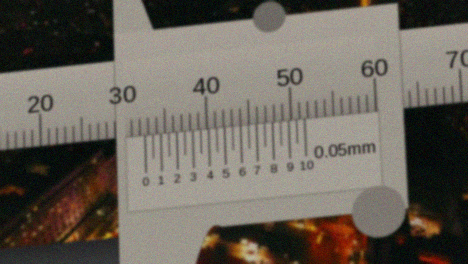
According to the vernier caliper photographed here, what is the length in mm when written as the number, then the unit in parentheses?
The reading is 32.6 (mm)
